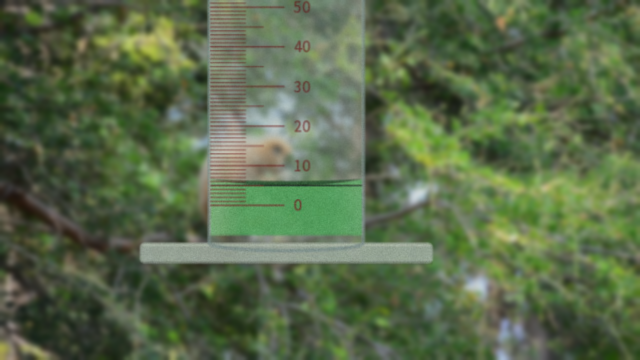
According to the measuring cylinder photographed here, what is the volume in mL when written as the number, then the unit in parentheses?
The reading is 5 (mL)
